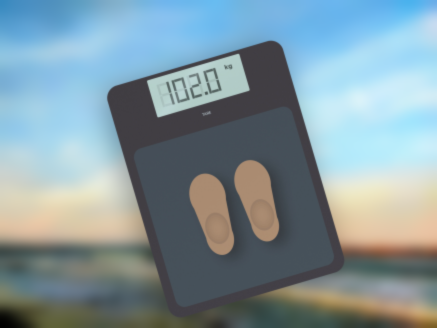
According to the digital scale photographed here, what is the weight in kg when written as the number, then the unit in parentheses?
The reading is 102.0 (kg)
